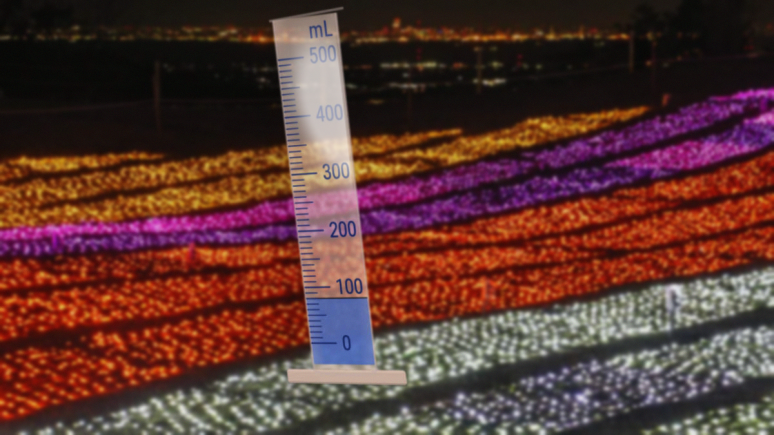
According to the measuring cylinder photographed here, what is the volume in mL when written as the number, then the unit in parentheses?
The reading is 80 (mL)
